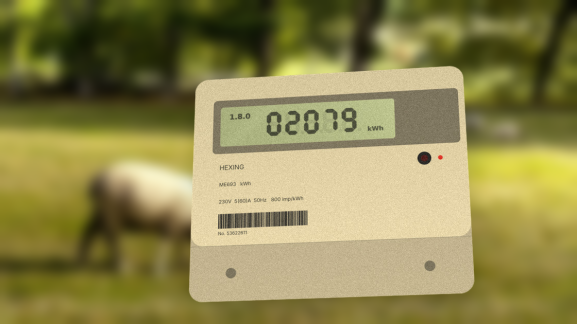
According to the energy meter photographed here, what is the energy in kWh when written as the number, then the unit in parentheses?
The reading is 2079 (kWh)
